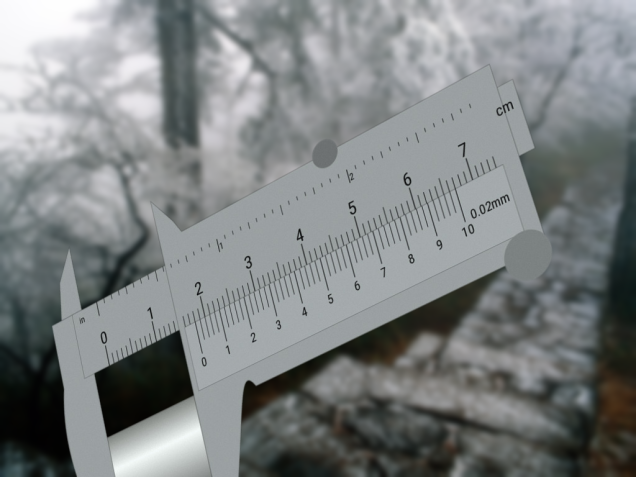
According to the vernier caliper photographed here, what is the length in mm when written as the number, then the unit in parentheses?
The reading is 18.0 (mm)
